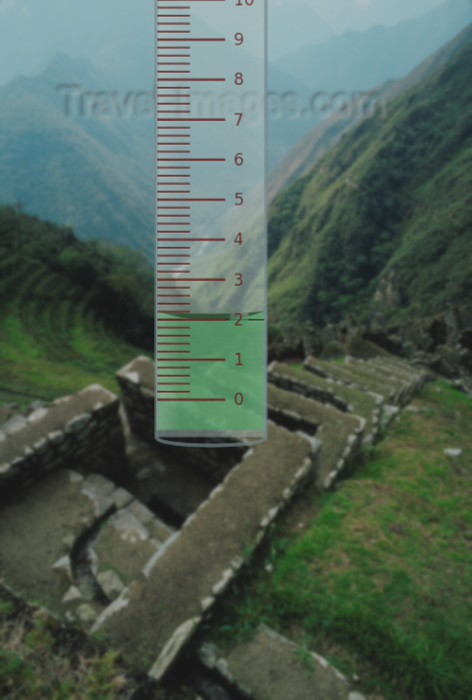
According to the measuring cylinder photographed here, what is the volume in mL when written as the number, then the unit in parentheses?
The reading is 2 (mL)
